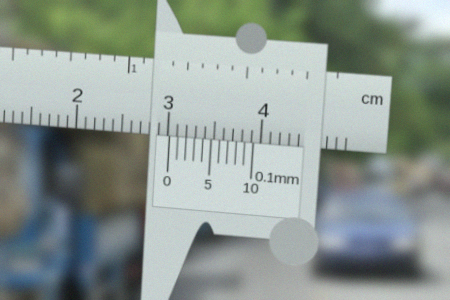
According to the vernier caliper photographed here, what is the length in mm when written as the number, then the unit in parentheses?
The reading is 30.2 (mm)
